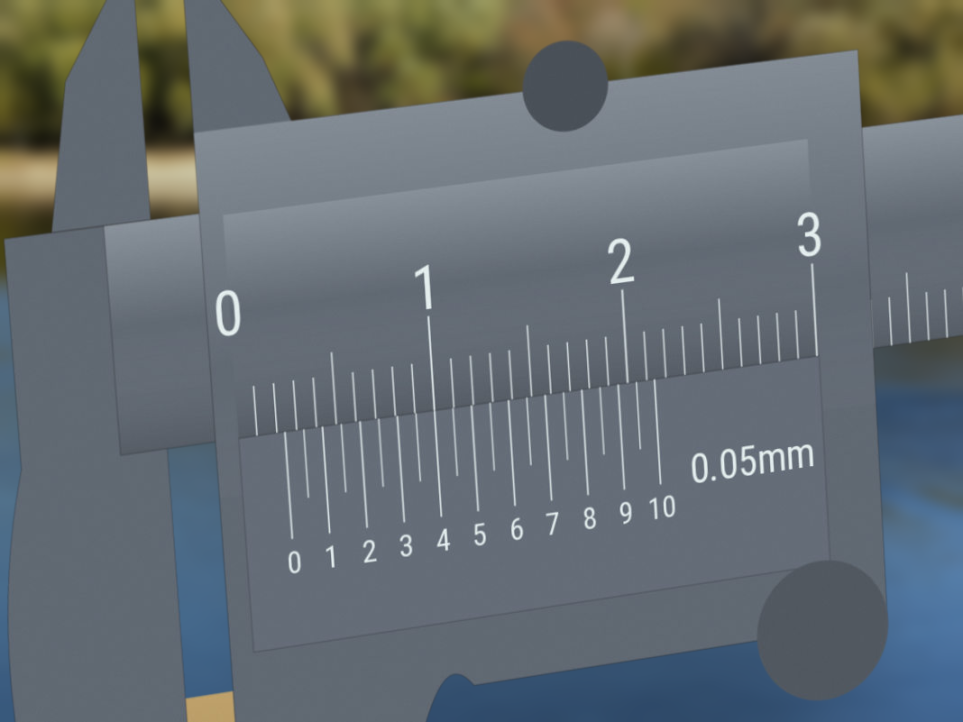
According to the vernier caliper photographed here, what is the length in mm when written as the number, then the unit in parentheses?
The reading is 2.4 (mm)
